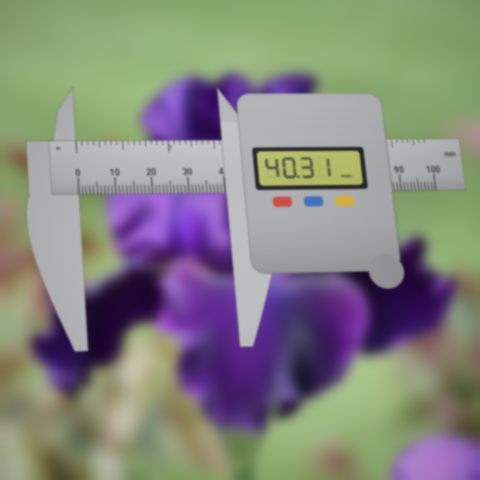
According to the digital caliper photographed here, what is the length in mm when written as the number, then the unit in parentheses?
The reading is 40.31 (mm)
